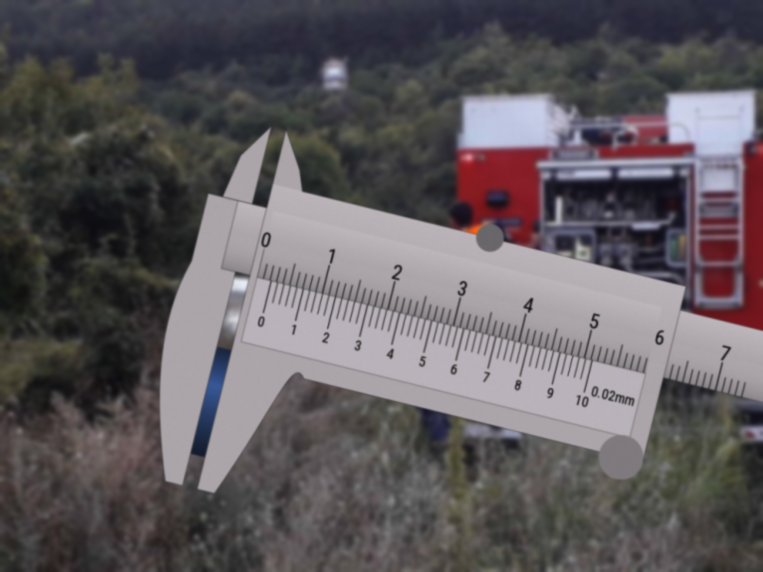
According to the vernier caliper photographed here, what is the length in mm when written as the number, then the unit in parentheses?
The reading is 2.2 (mm)
